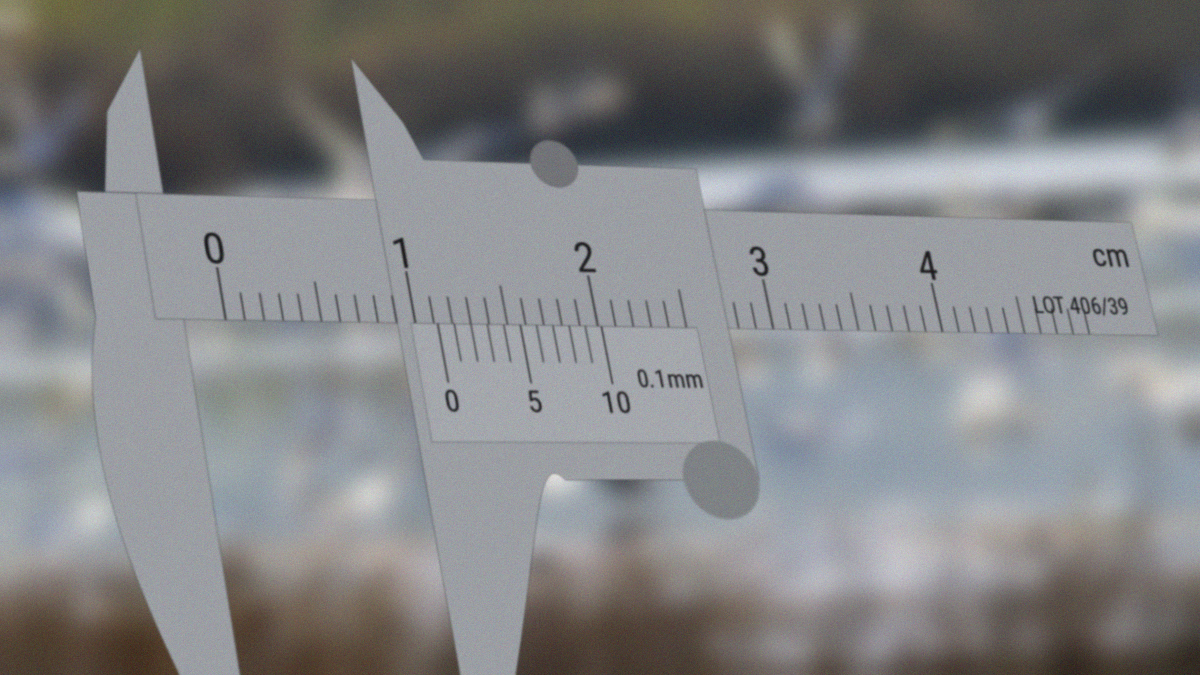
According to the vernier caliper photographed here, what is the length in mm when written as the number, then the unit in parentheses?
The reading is 11.2 (mm)
